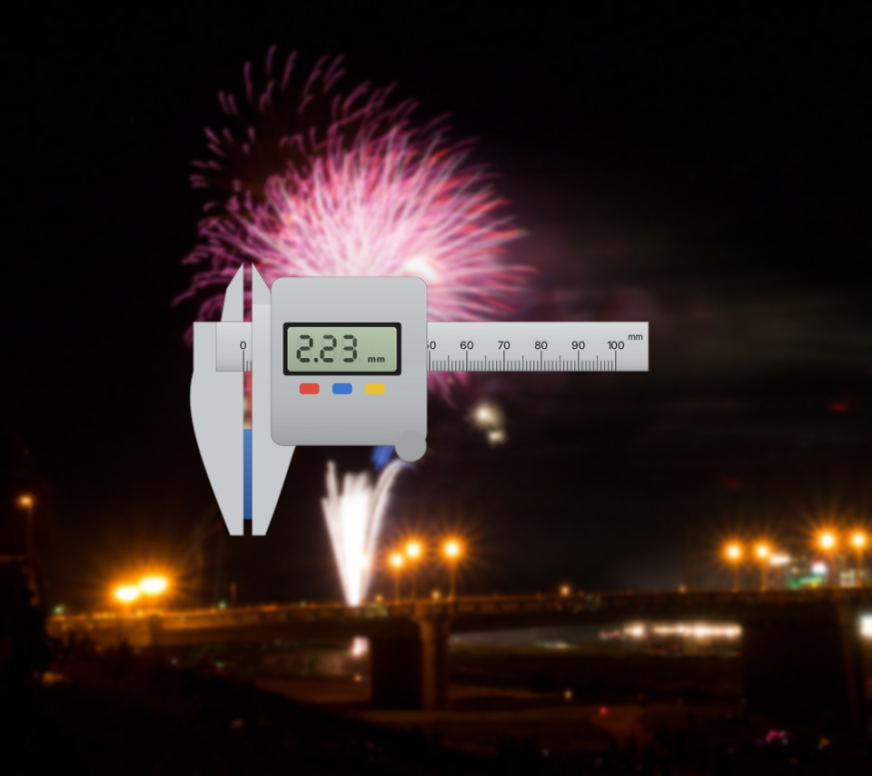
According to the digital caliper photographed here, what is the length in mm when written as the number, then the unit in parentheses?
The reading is 2.23 (mm)
